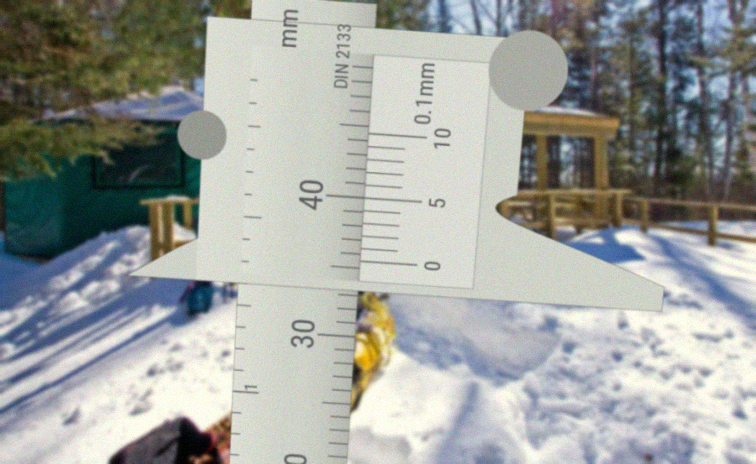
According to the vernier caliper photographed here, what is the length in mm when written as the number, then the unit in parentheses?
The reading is 35.5 (mm)
